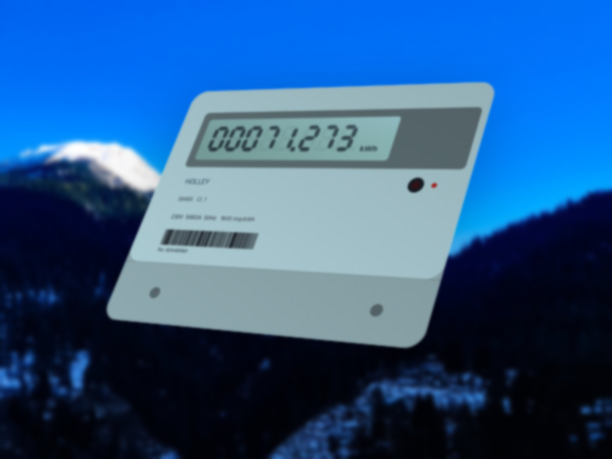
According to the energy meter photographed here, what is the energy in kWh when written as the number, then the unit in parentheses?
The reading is 71.273 (kWh)
